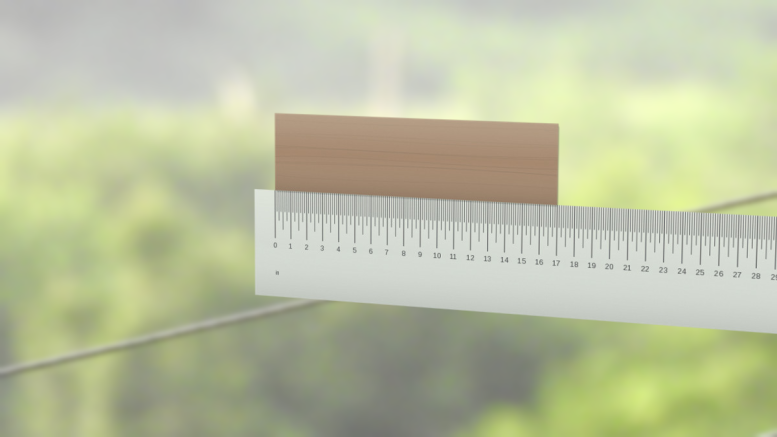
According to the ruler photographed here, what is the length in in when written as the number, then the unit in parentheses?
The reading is 17 (in)
